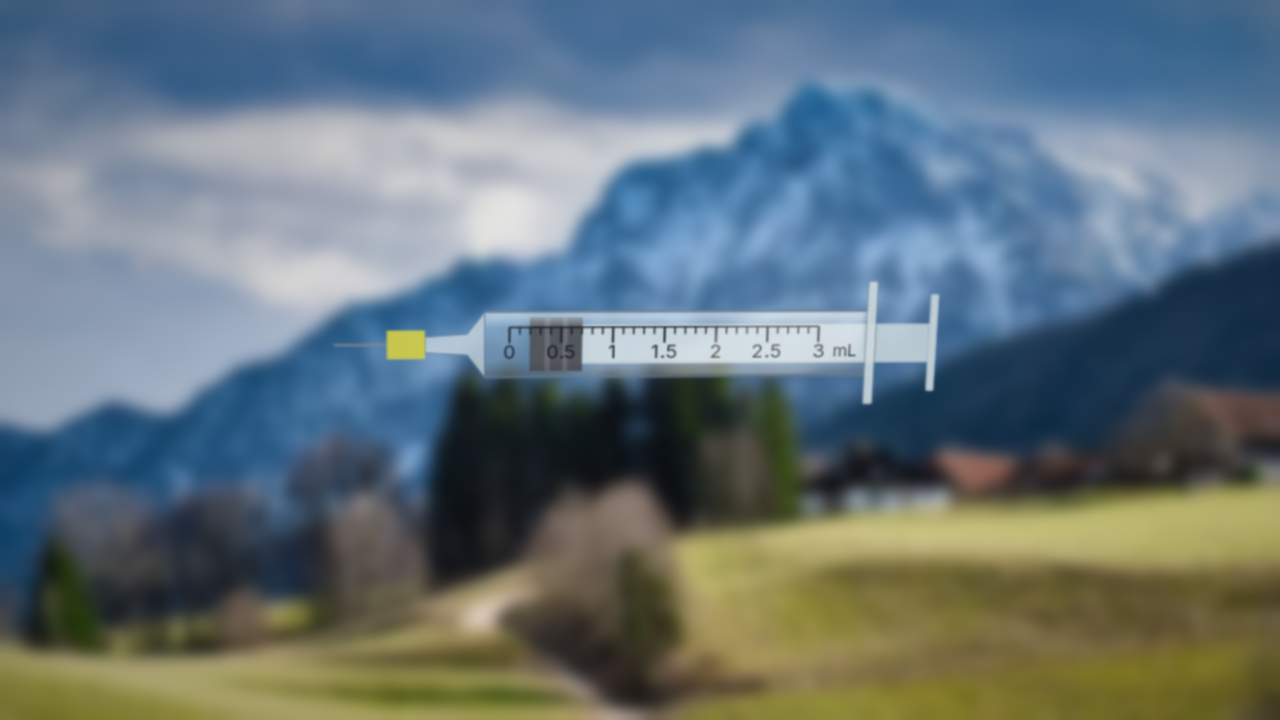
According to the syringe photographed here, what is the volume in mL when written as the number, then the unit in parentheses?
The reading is 0.2 (mL)
